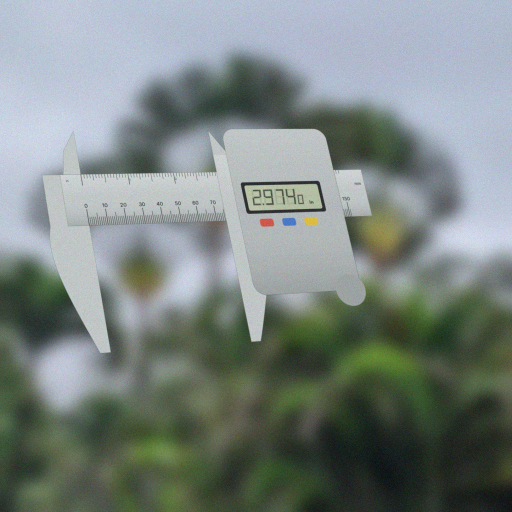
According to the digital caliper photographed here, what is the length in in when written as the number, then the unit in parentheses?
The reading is 2.9740 (in)
